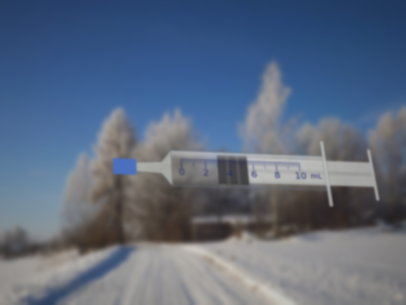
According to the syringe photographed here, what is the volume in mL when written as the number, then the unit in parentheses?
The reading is 3 (mL)
